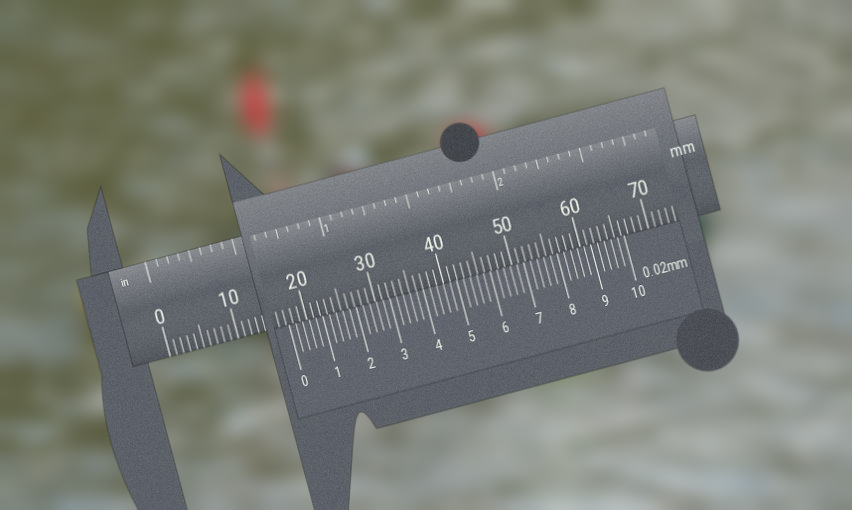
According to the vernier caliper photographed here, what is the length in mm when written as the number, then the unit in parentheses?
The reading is 17.4 (mm)
